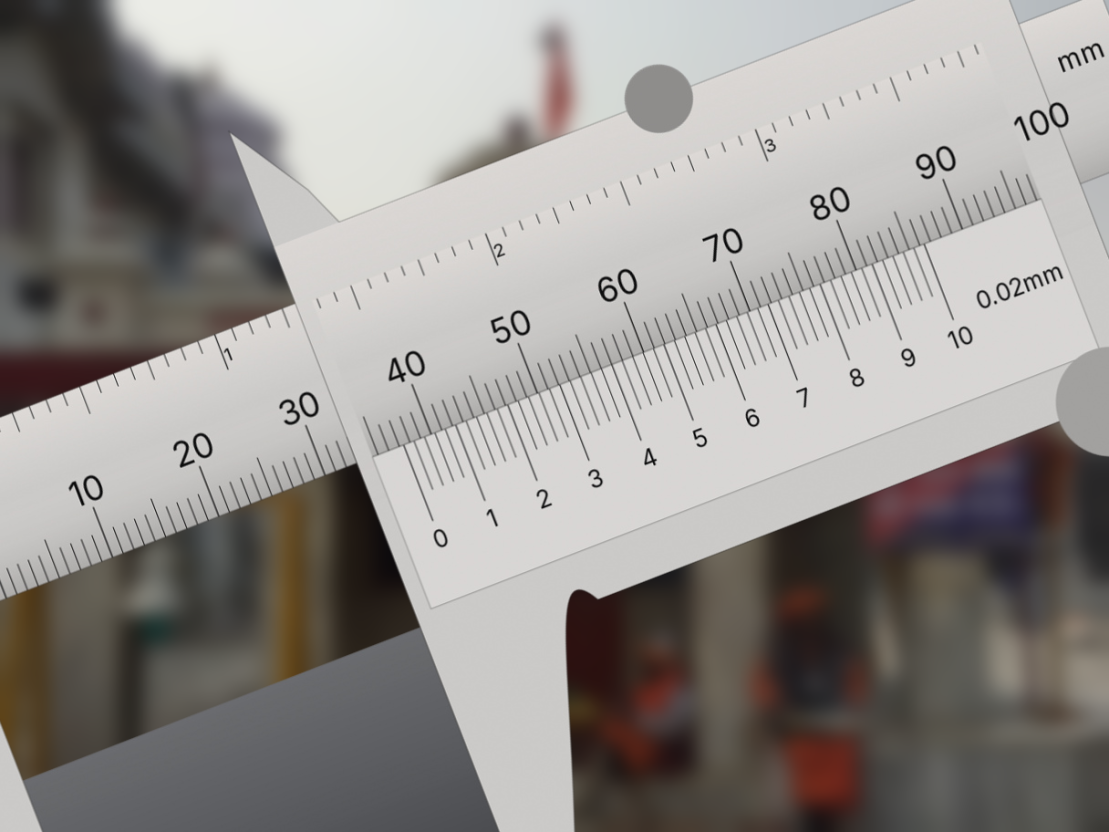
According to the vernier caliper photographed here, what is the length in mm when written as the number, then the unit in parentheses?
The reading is 37.4 (mm)
